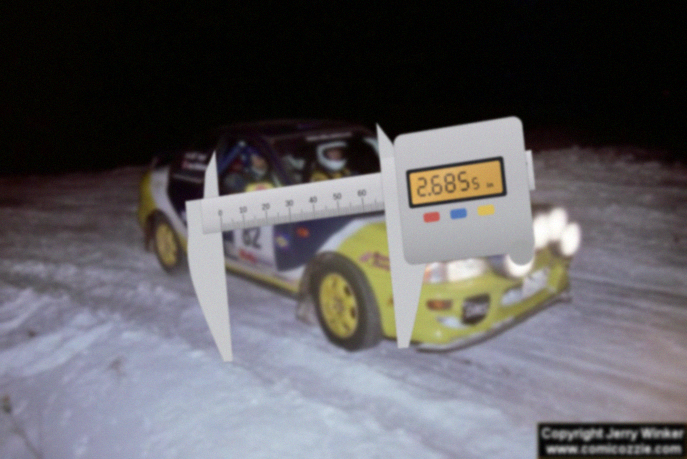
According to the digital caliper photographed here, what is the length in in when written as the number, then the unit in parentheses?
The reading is 2.6855 (in)
